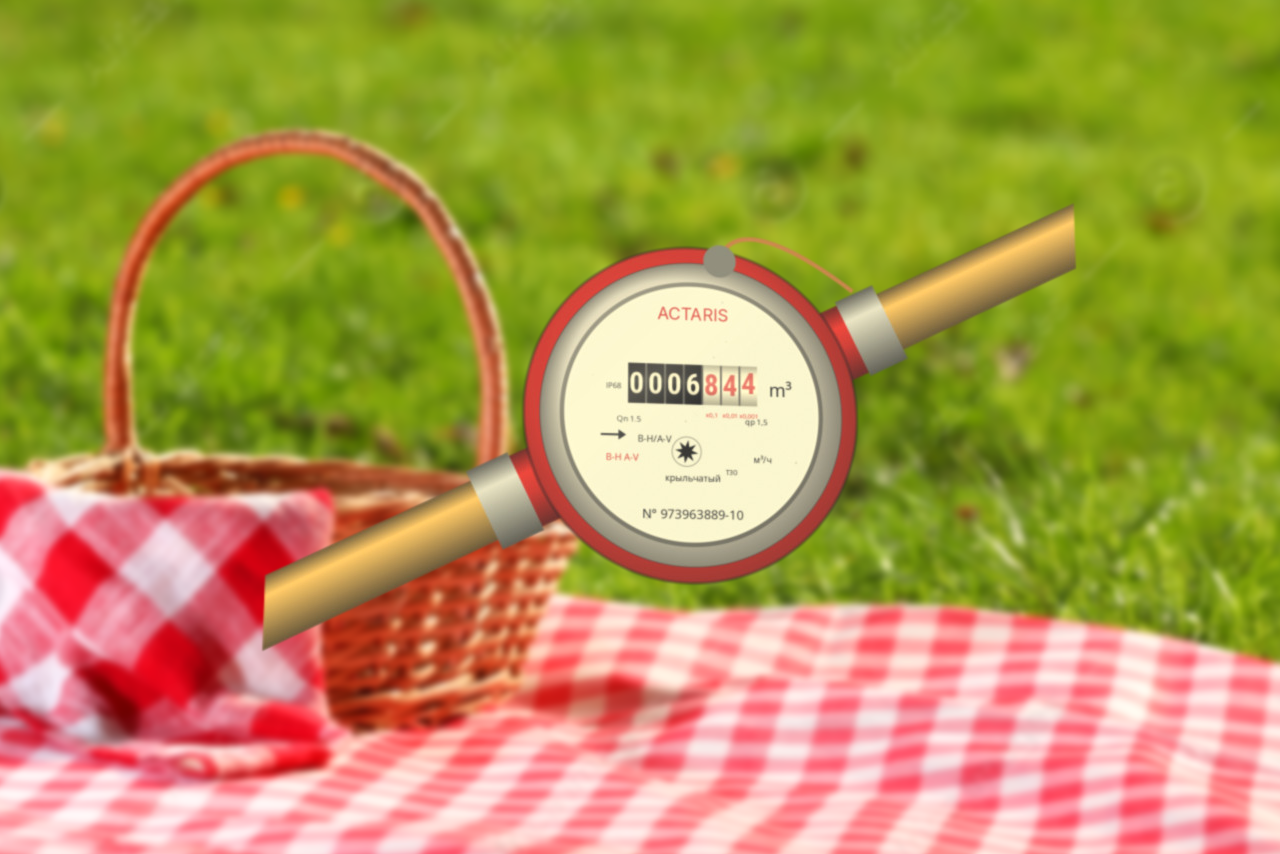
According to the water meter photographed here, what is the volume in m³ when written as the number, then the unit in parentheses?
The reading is 6.844 (m³)
